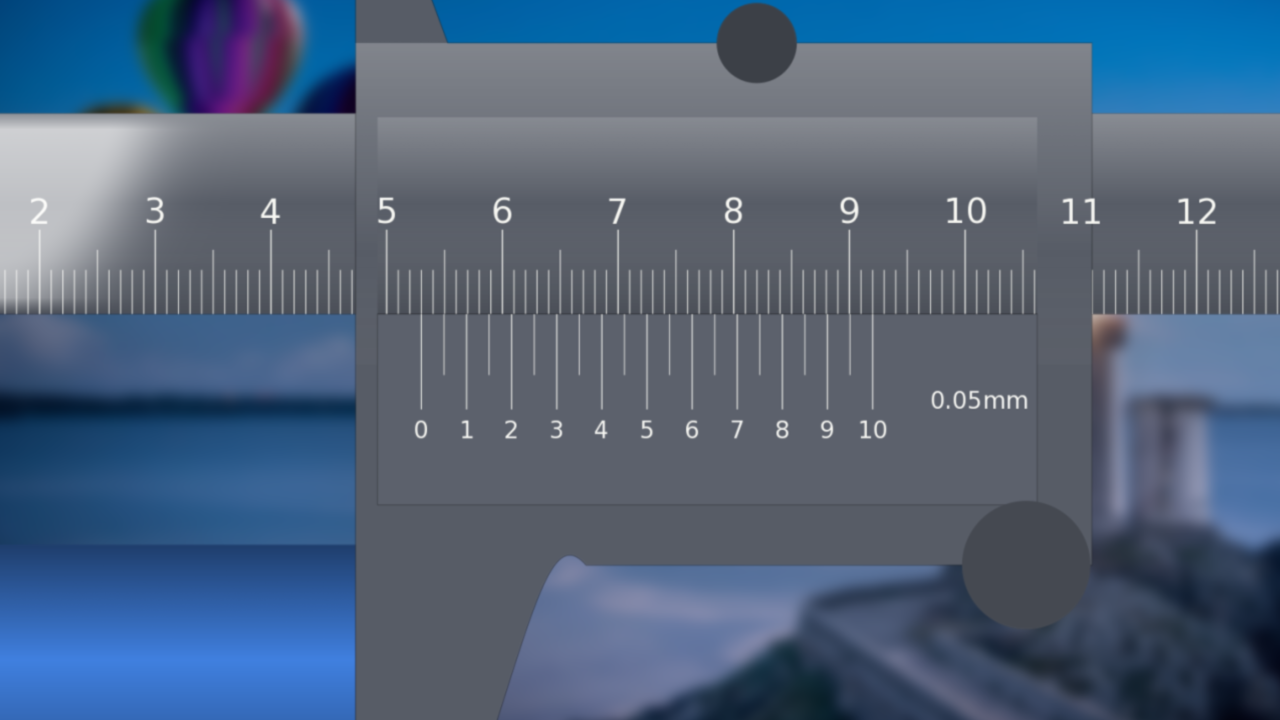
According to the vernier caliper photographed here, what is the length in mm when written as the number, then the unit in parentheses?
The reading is 53.0 (mm)
